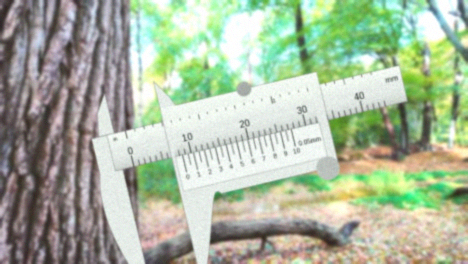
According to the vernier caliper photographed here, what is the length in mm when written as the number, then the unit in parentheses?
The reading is 8.5 (mm)
